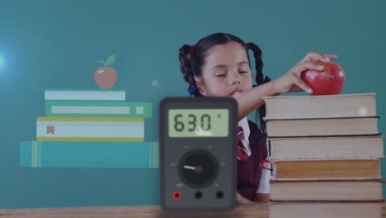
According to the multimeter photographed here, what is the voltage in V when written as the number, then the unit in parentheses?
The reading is 63.0 (V)
